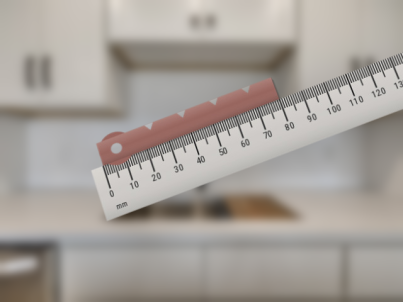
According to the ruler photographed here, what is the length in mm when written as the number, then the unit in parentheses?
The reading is 80 (mm)
